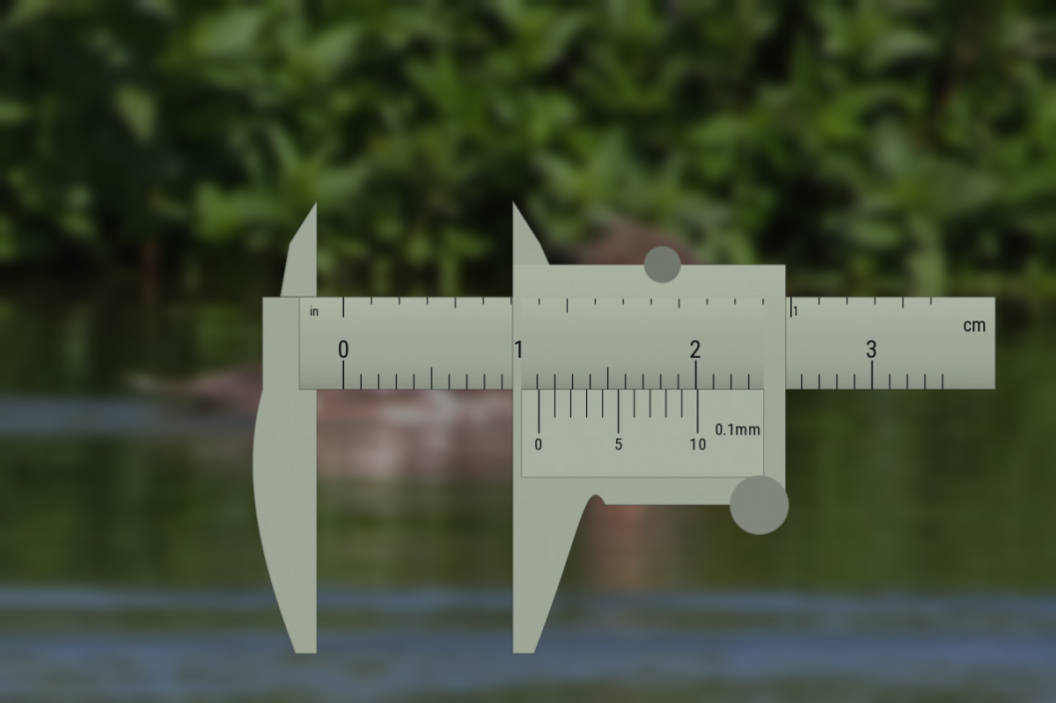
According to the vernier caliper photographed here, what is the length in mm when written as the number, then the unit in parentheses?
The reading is 11.1 (mm)
